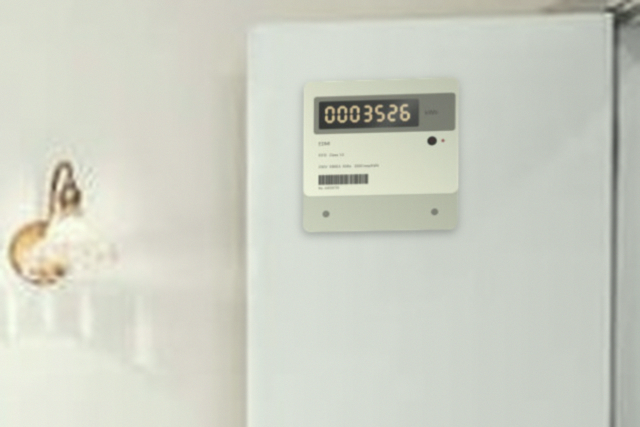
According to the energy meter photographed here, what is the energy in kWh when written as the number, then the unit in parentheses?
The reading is 3526 (kWh)
